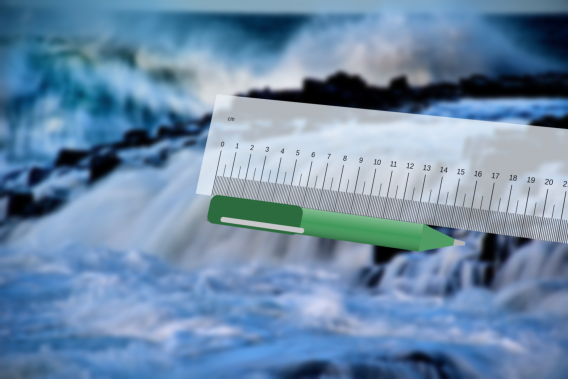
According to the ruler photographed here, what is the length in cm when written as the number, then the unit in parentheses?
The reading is 16 (cm)
